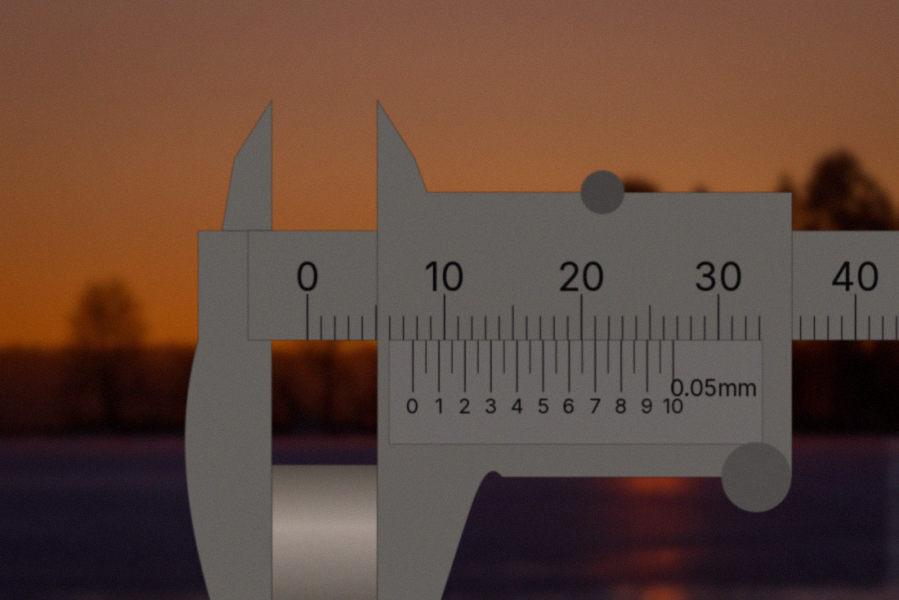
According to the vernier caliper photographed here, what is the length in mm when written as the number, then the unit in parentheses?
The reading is 7.7 (mm)
